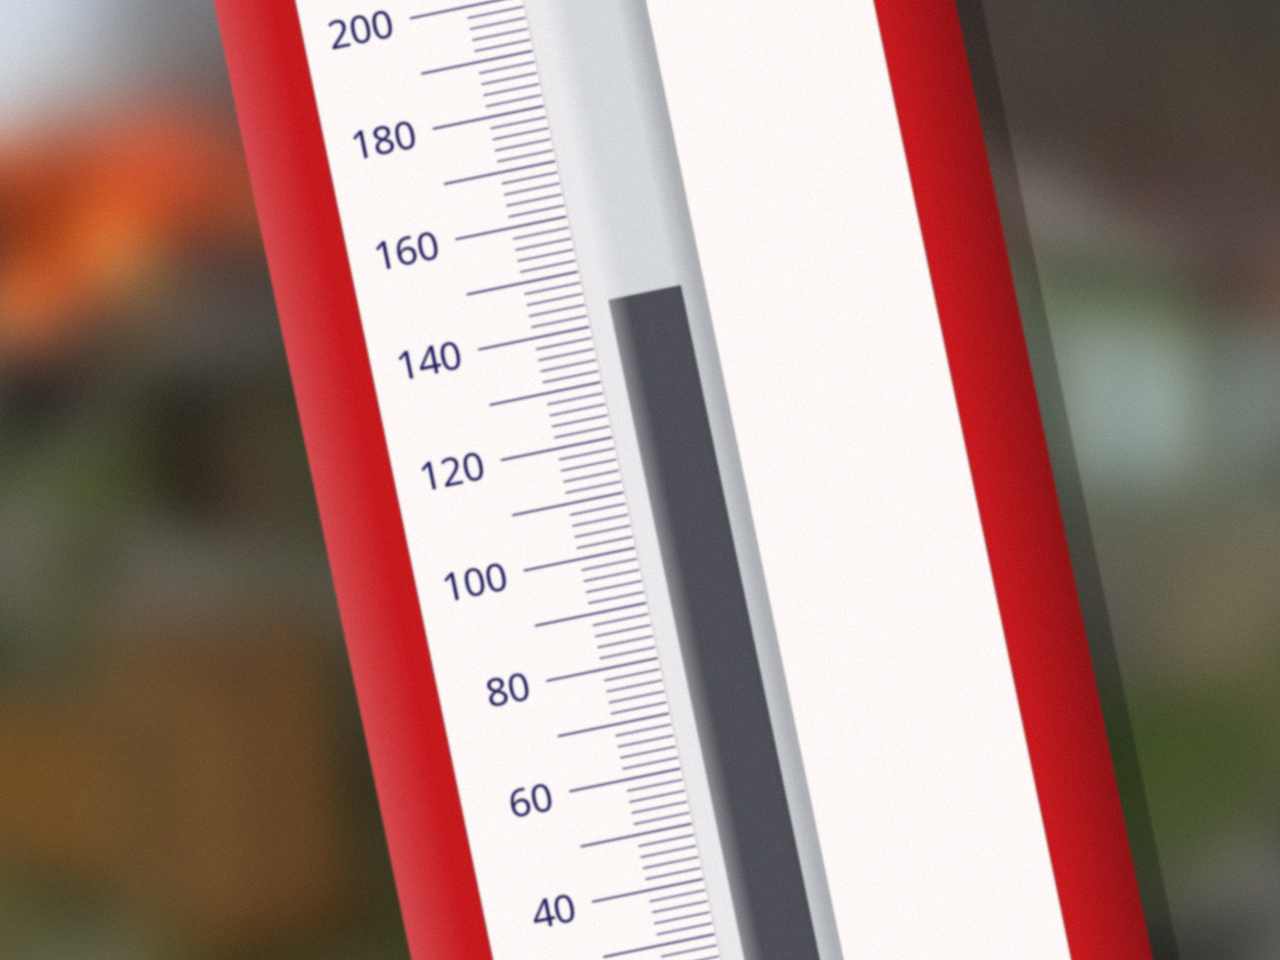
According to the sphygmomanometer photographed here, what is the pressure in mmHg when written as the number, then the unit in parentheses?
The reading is 144 (mmHg)
